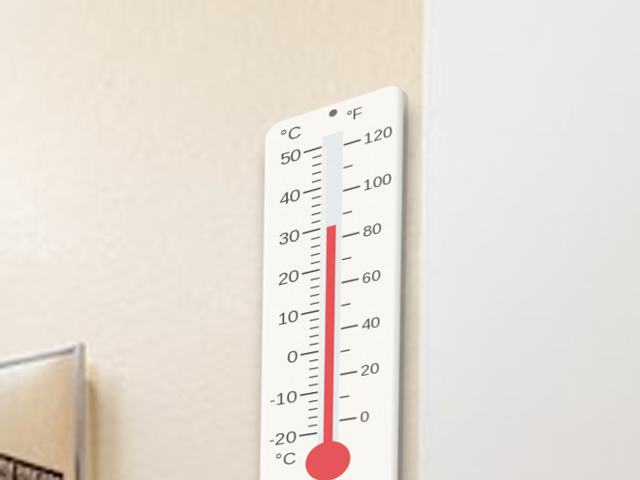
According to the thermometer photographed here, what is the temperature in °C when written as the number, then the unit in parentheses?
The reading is 30 (°C)
